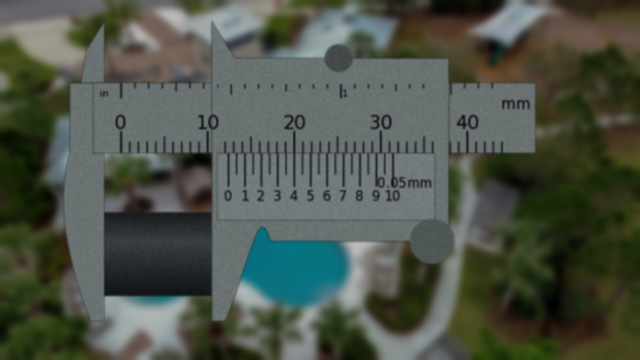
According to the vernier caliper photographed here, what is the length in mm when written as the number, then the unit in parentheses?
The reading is 12.4 (mm)
